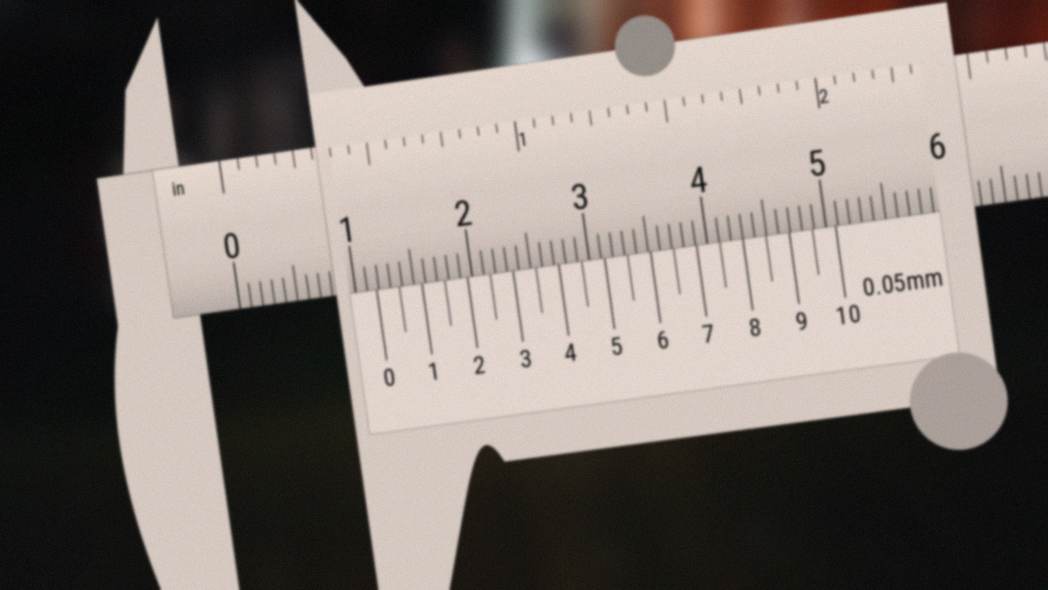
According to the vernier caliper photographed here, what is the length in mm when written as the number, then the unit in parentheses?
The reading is 11.8 (mm)
